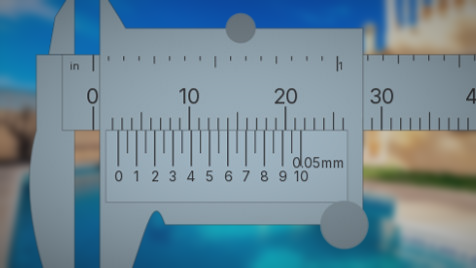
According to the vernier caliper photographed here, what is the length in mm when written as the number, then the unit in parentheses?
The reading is 2.6 (mm)
